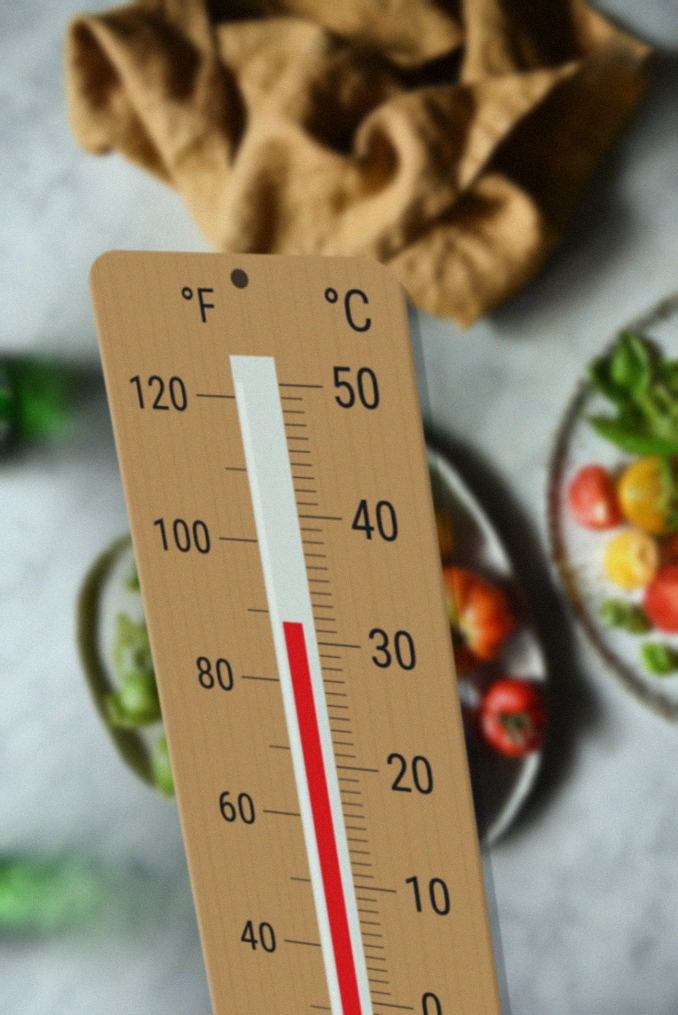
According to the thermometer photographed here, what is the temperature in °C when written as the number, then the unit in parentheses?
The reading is 31.5 (°C)
